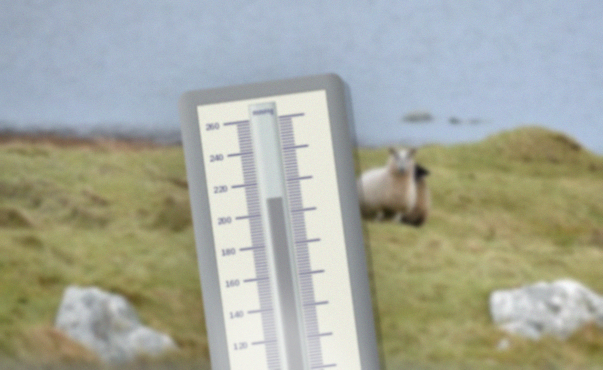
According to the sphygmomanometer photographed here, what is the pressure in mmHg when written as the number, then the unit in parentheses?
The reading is 210 (mmHg)
